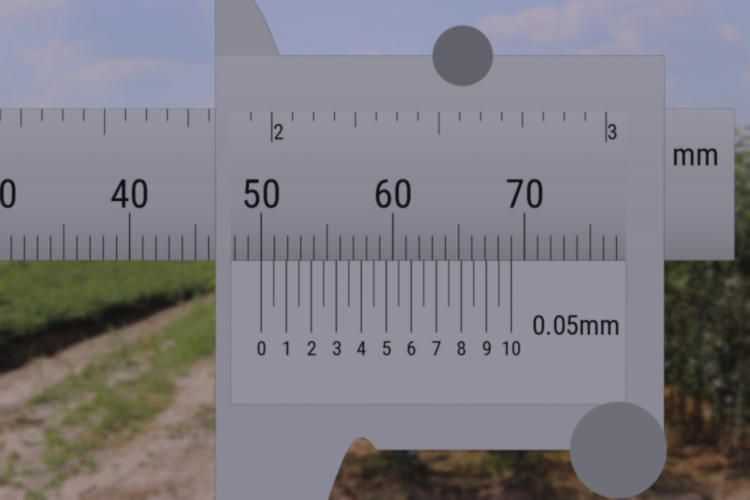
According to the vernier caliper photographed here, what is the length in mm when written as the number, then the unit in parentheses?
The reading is 50.0 (mm)
